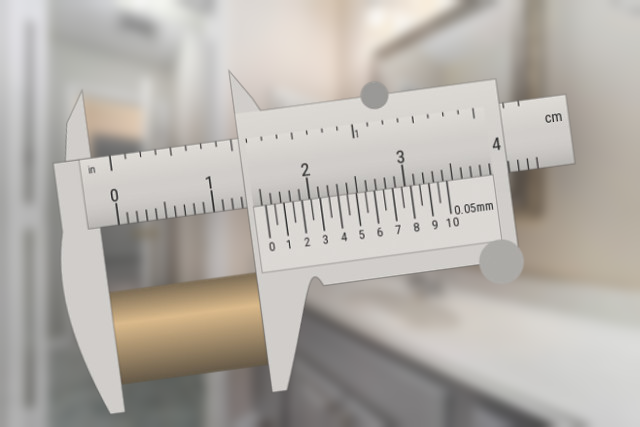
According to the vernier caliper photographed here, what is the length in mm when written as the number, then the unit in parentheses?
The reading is 15.4 (mm)
